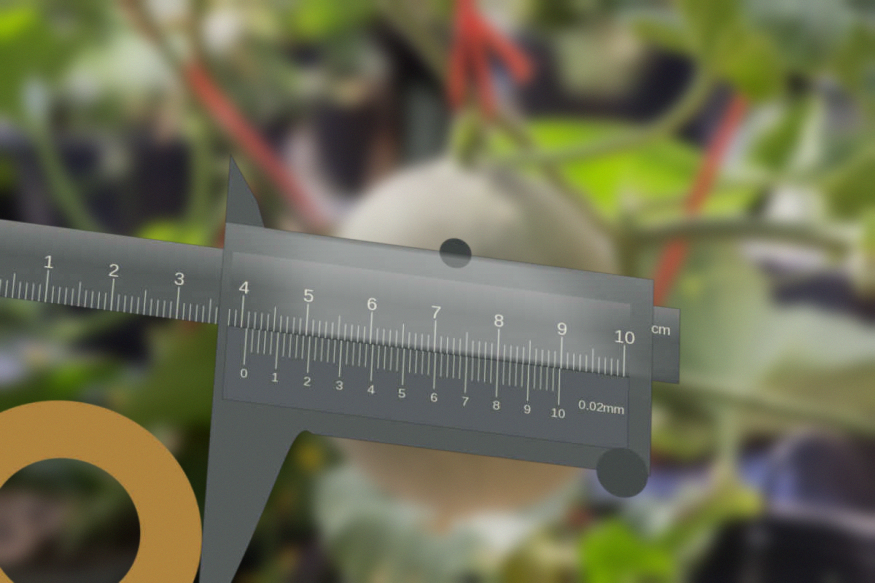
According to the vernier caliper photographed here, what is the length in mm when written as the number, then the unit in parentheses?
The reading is 40.8 (mm)
